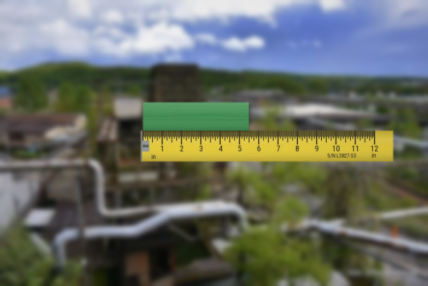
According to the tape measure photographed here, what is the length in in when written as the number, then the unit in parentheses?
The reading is 5.5 (in)
